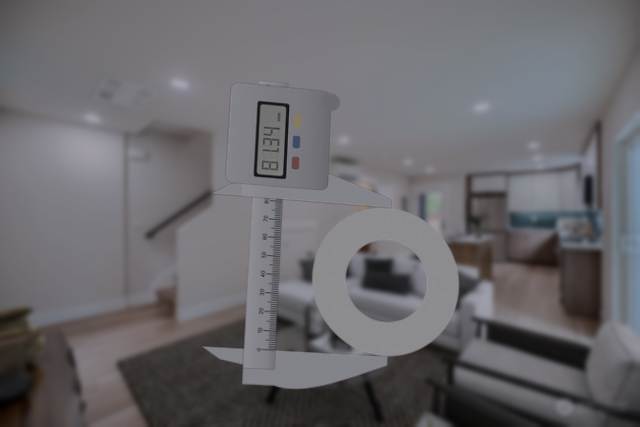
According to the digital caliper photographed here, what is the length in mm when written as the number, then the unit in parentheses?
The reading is 81.34 (mm)
